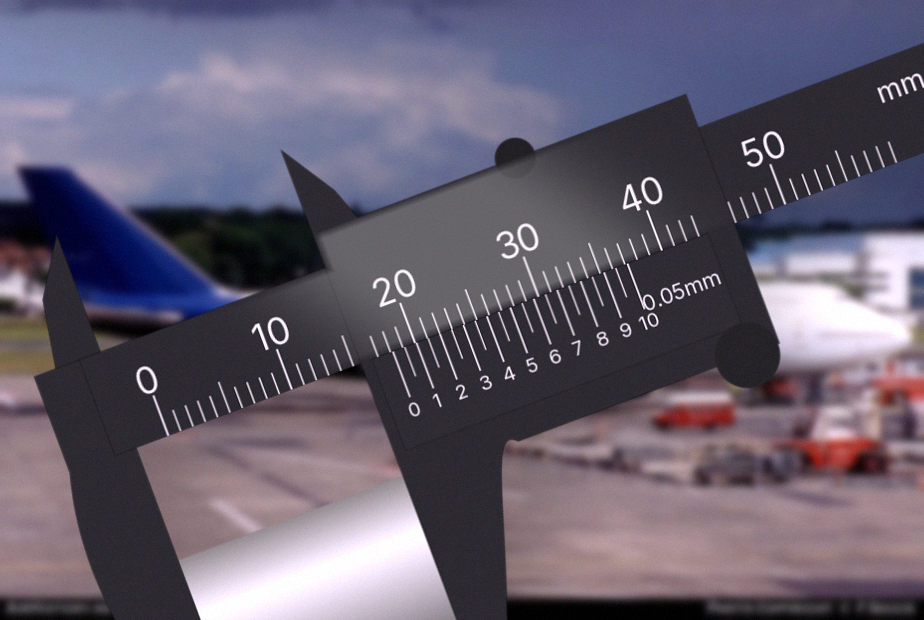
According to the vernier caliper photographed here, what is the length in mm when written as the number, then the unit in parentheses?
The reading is 18.2 (mm)
